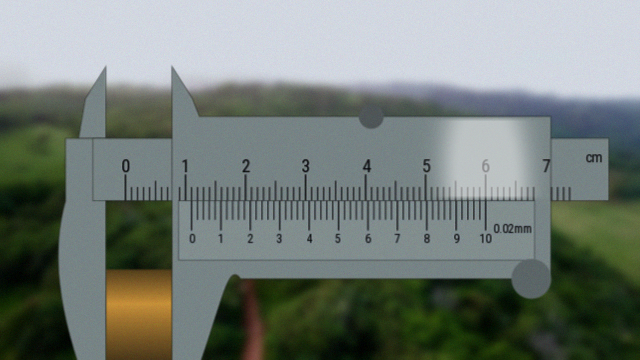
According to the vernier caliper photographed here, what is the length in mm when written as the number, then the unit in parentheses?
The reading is 11.0 (mm)
